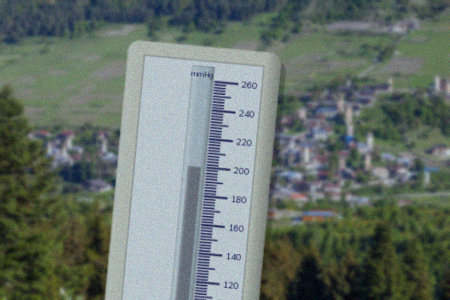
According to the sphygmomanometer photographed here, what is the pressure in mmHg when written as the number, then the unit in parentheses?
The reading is 200 (mmHg)
